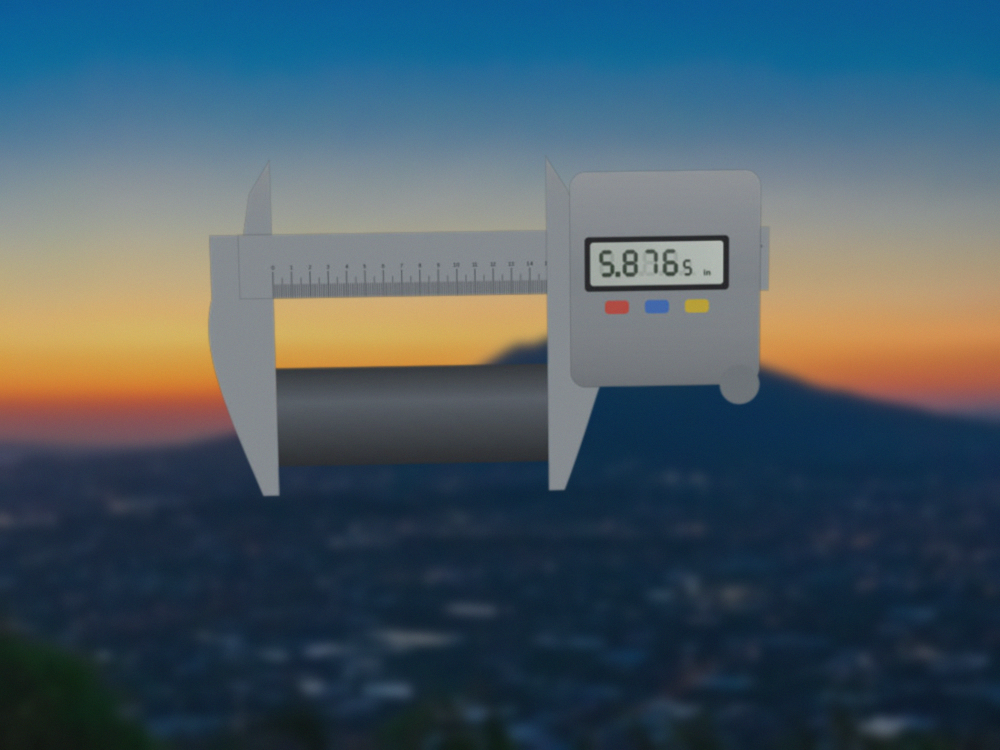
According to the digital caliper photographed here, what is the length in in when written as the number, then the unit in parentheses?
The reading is 5.8765 (in)
